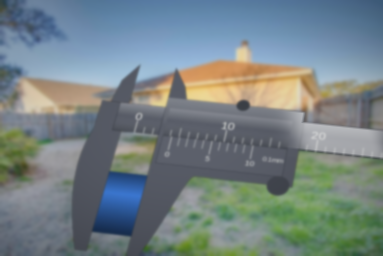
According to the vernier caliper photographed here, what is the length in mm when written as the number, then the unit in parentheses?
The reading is 4.2 (mm)
